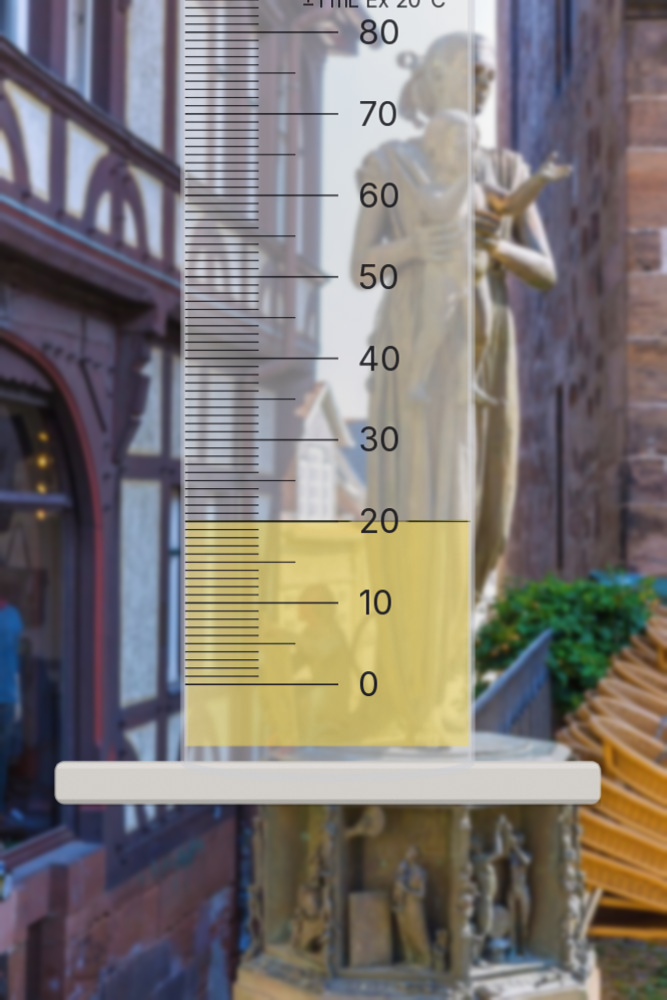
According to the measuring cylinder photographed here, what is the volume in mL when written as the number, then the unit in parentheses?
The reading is 20 (mL)
